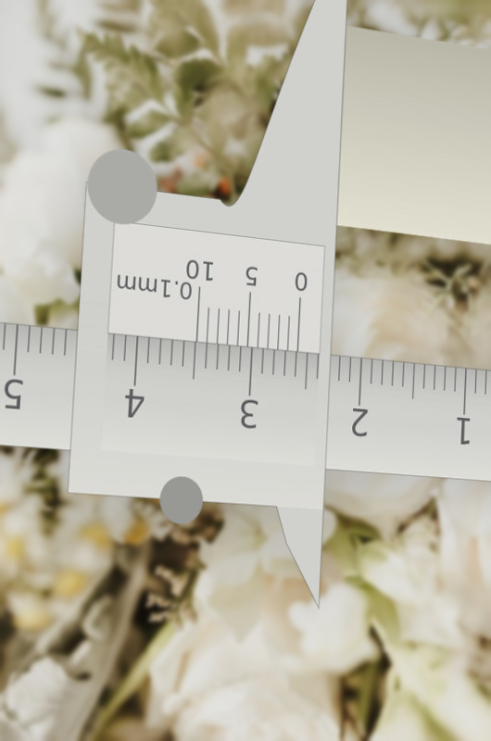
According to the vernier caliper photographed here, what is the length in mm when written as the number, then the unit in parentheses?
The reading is 25.9 (mm)
